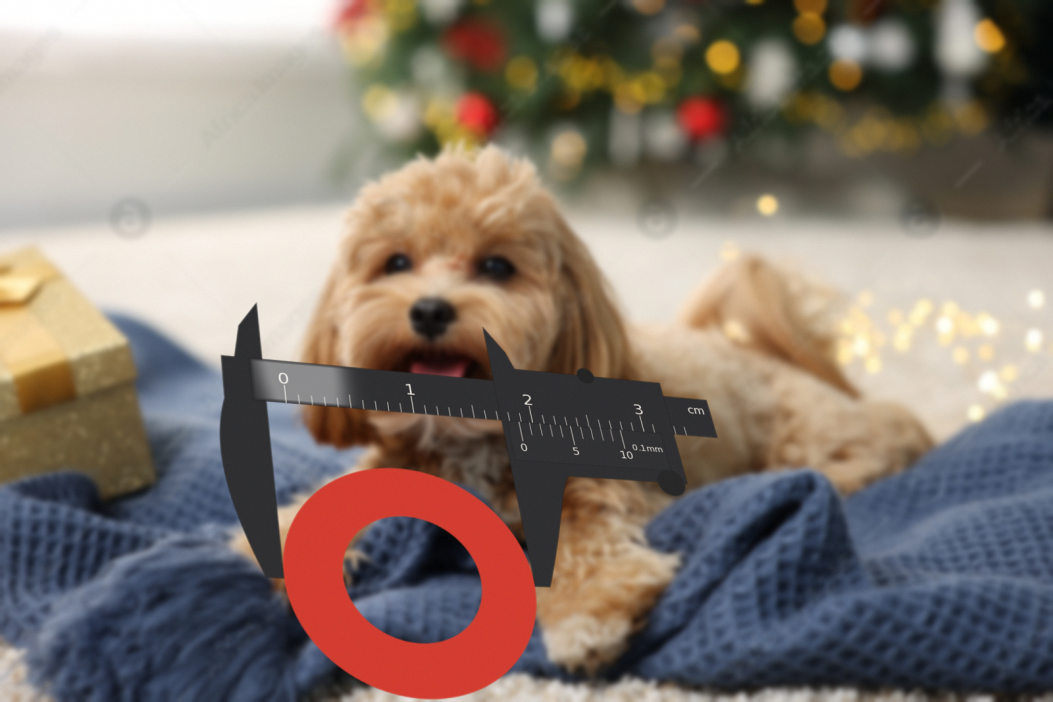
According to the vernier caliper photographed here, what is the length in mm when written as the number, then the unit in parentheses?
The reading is 18.8 (mm)
